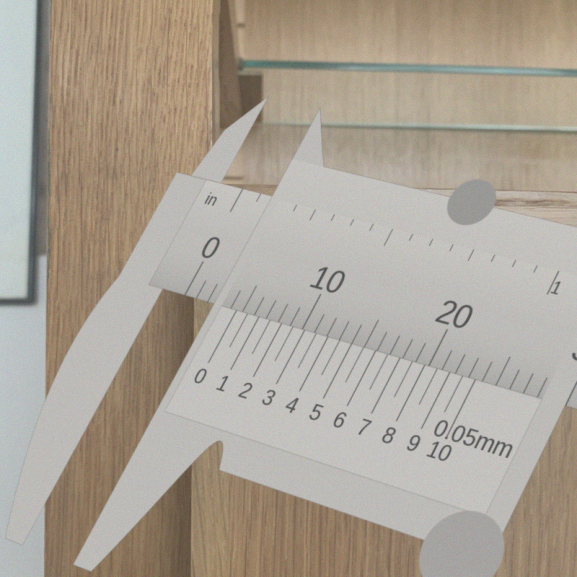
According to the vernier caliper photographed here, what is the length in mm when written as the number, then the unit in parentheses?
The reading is 4.5 (mm)
